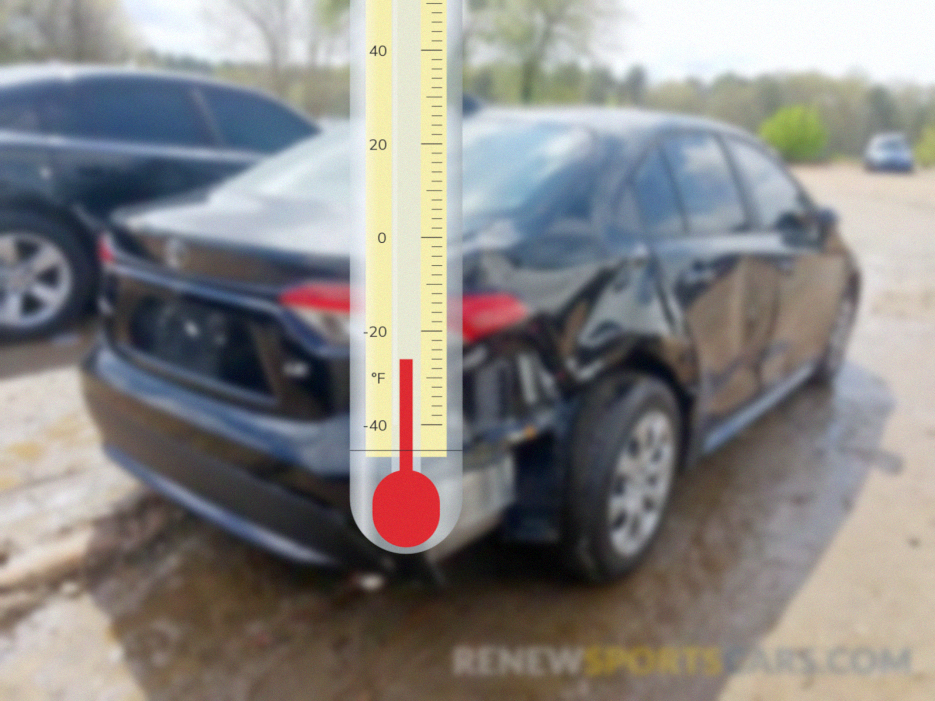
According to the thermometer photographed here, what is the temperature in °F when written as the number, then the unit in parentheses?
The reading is -26 (°F)
